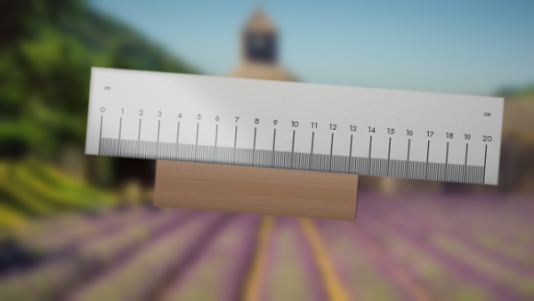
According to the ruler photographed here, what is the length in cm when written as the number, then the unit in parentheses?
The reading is 10.5 (cm)
